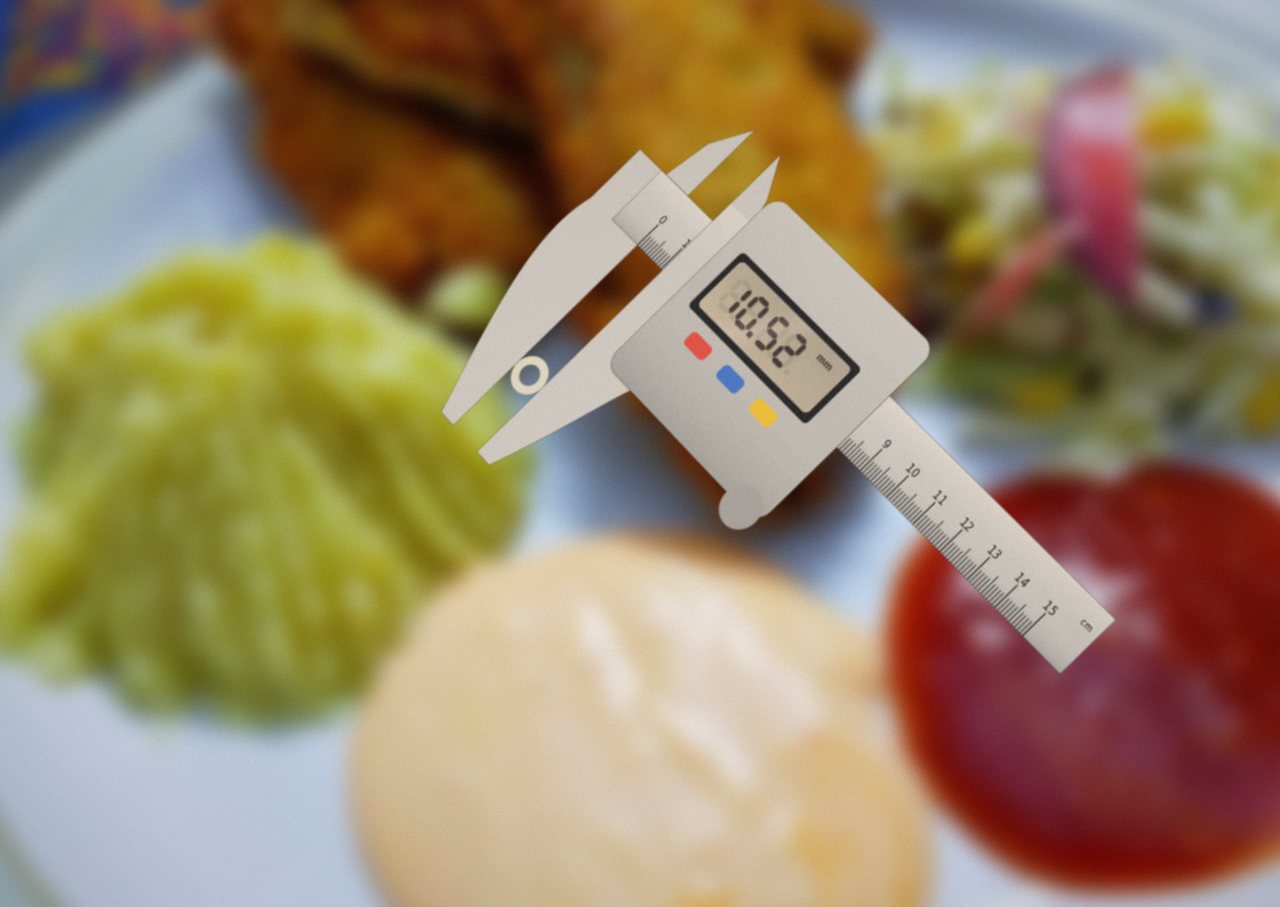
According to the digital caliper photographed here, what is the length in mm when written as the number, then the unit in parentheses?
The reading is 10.52 (mm)
